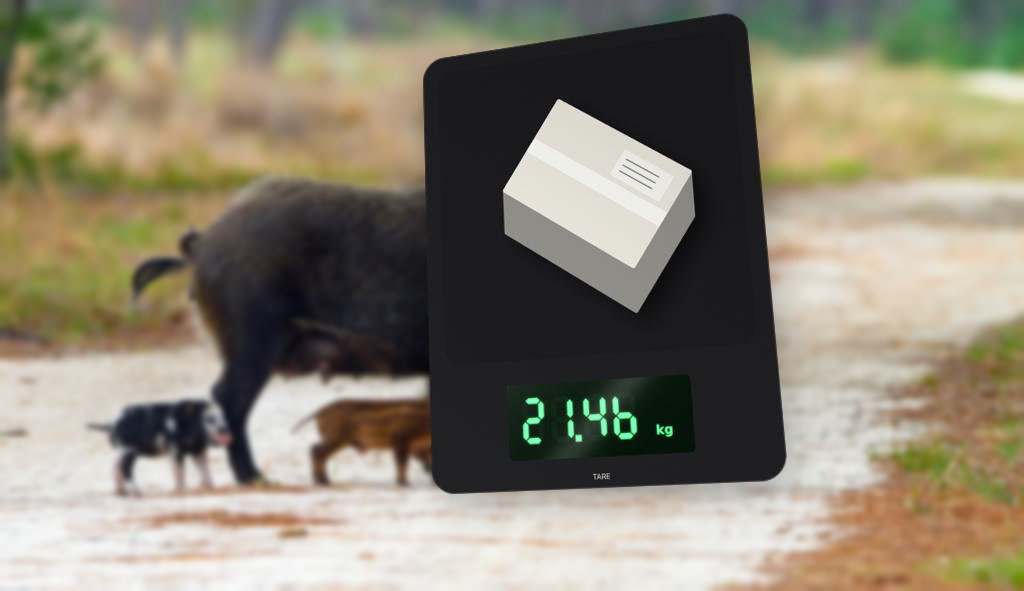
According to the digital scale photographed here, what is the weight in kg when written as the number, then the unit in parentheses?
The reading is 21.46 (kg)
